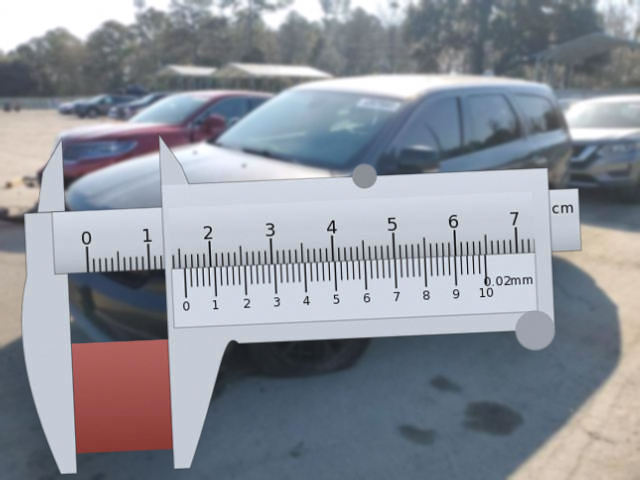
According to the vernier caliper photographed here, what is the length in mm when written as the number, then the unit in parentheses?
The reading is 15.8 (mm)
